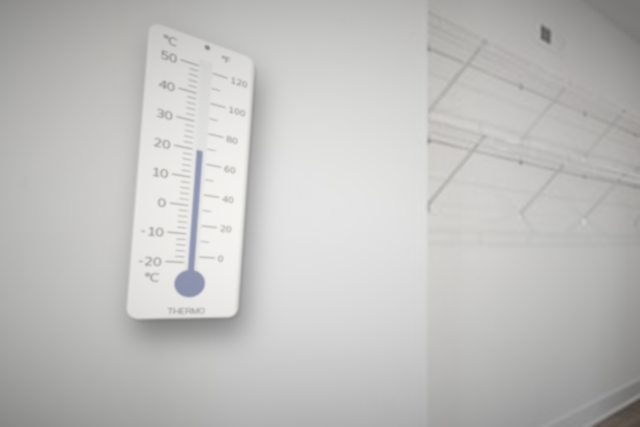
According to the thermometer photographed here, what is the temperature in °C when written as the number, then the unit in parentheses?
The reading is 20 (°C)
